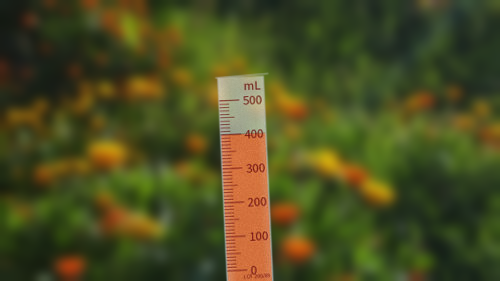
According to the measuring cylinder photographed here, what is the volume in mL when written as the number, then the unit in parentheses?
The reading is 400 (mL)
